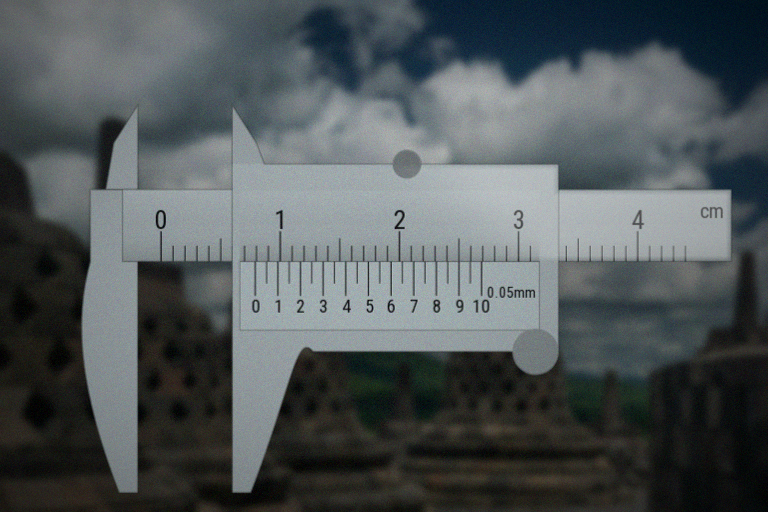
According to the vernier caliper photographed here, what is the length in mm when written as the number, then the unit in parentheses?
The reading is 7.9 (mm)
